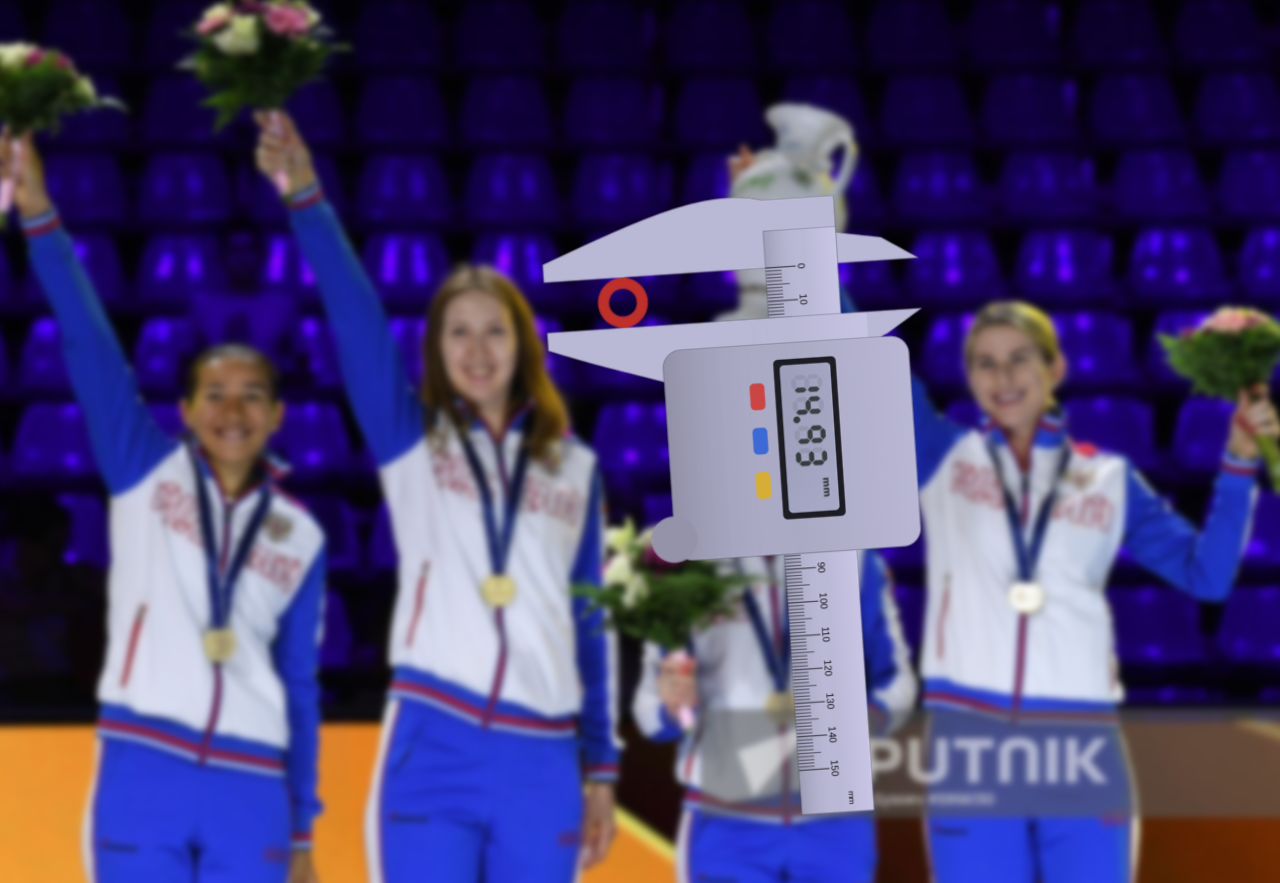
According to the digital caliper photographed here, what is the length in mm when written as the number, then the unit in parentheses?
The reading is 14.93 (mm)
